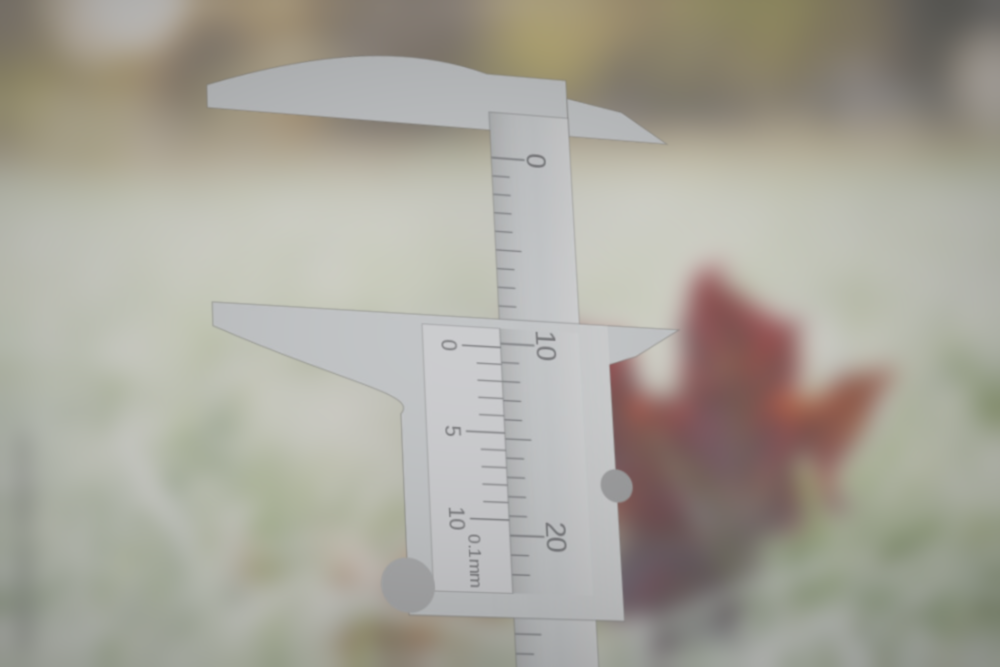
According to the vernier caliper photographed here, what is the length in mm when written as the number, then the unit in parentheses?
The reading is 10.2 (mm)
